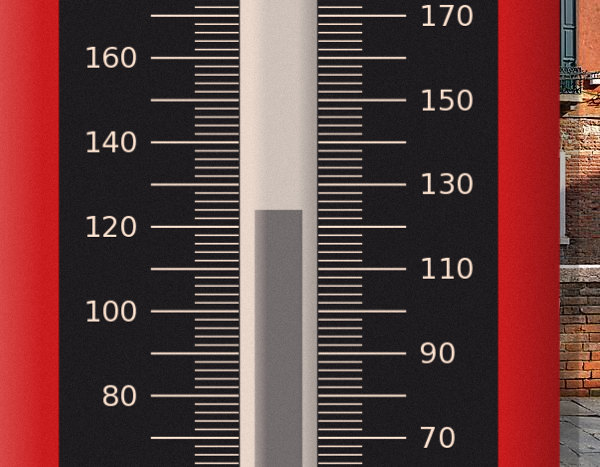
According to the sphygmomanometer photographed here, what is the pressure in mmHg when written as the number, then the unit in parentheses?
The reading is 124 (mmHg)
